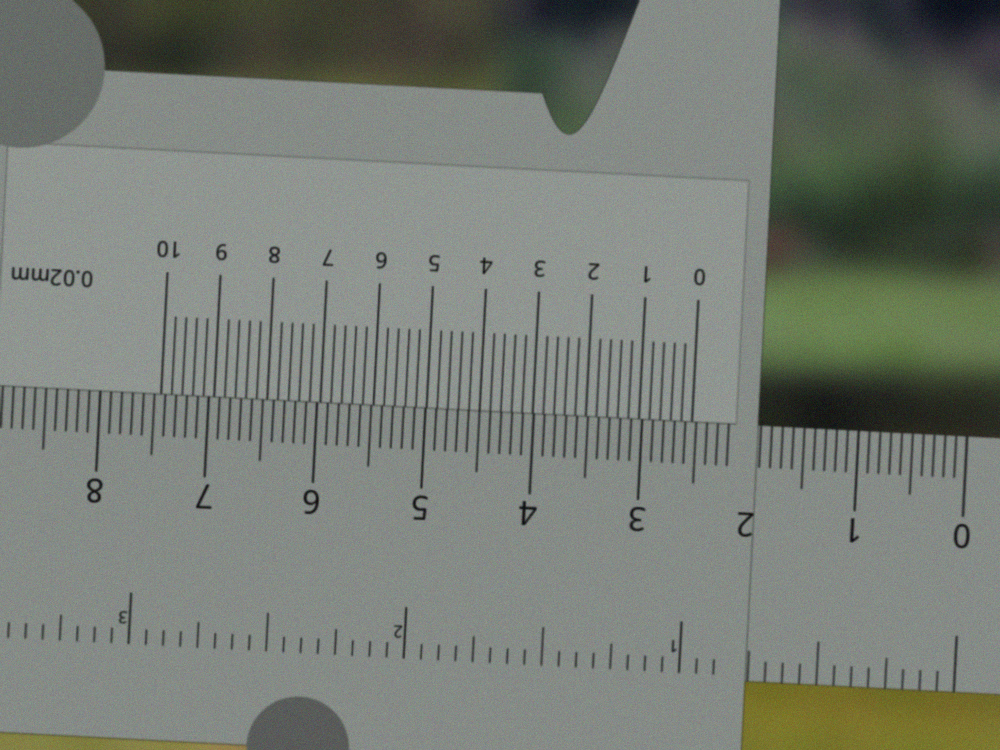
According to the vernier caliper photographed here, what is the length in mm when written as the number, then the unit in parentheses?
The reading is 25.4 (mm)
